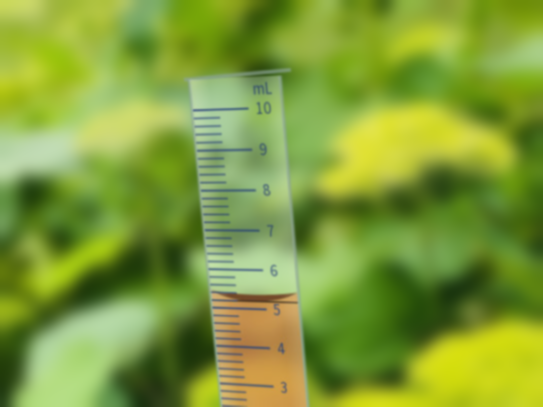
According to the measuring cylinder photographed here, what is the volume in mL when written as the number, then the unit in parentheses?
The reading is 5.2 (mL)
